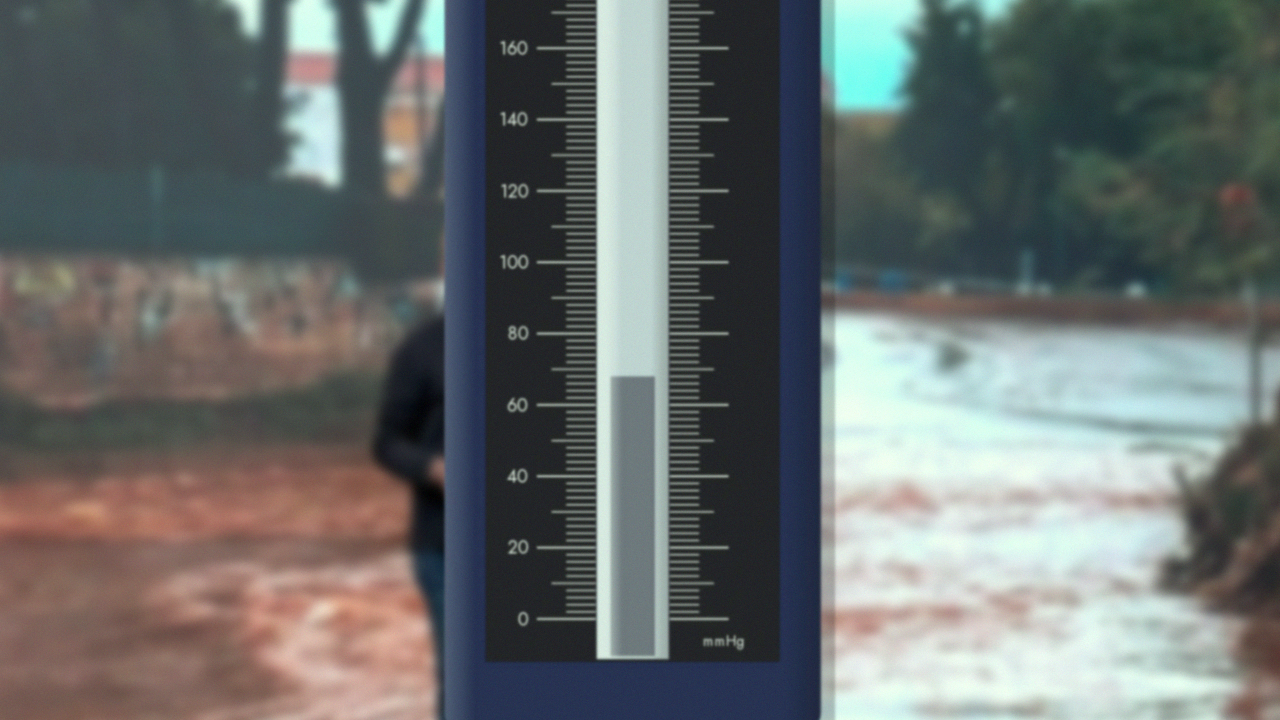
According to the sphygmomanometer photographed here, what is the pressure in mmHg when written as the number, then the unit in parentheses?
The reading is 68 (mmHg)
